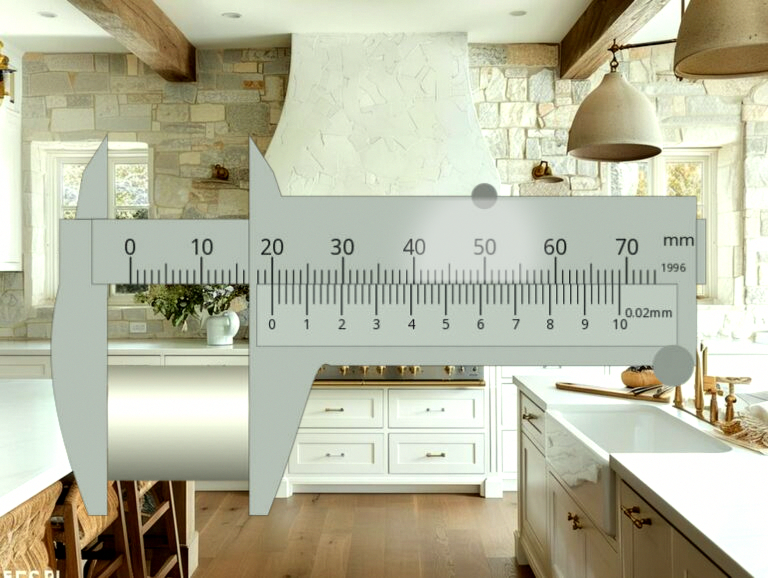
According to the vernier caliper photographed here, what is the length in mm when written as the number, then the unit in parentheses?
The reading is 20.0 (mm)
